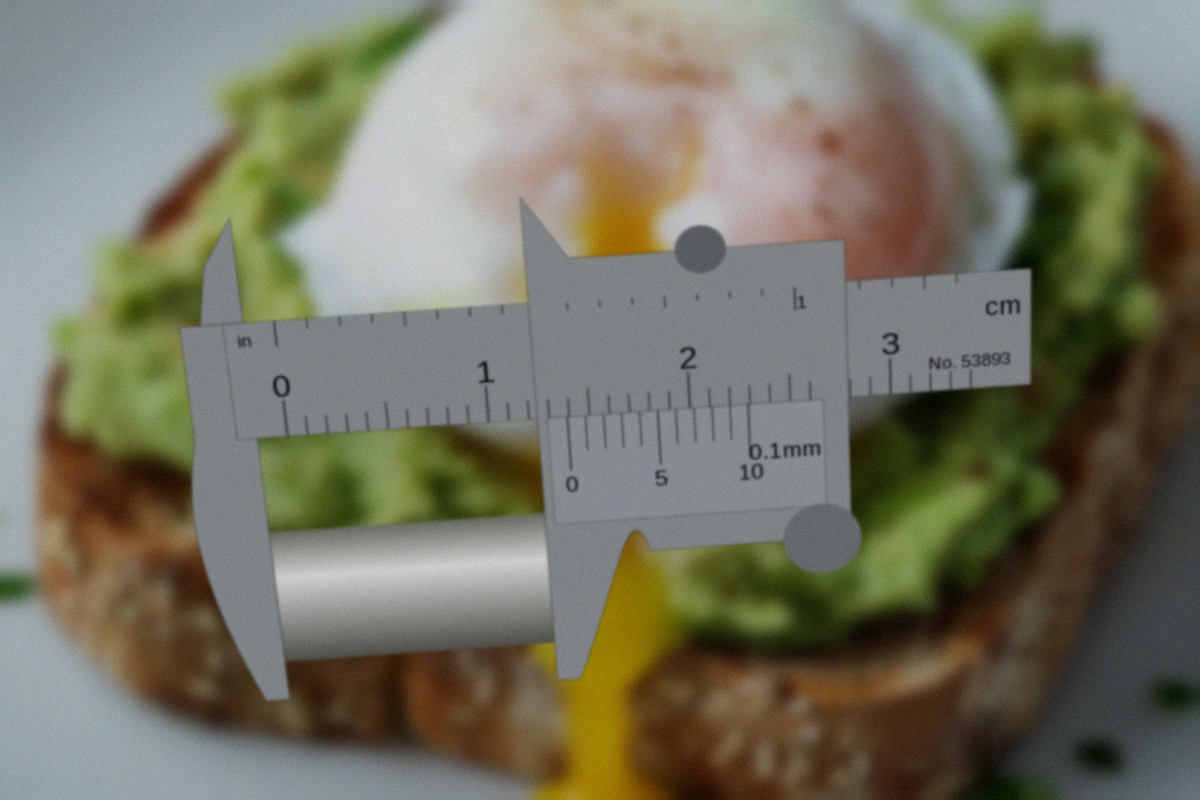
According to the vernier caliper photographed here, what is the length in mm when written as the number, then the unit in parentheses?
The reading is 13.9 (mm)
